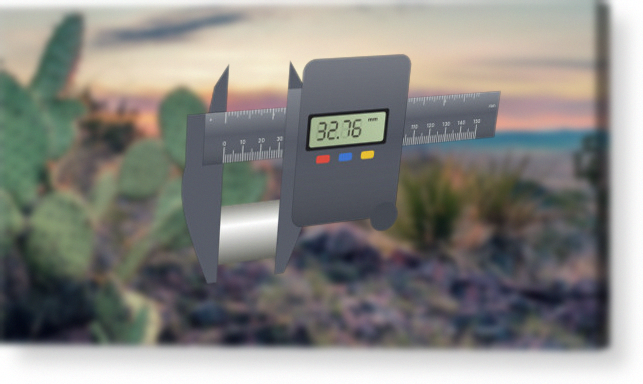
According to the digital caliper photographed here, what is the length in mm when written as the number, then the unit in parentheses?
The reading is 32.76 (mm)
